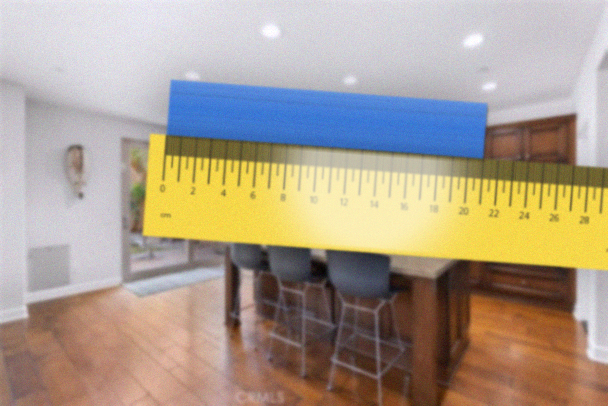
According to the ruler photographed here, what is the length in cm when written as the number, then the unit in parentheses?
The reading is 21 (cm)
